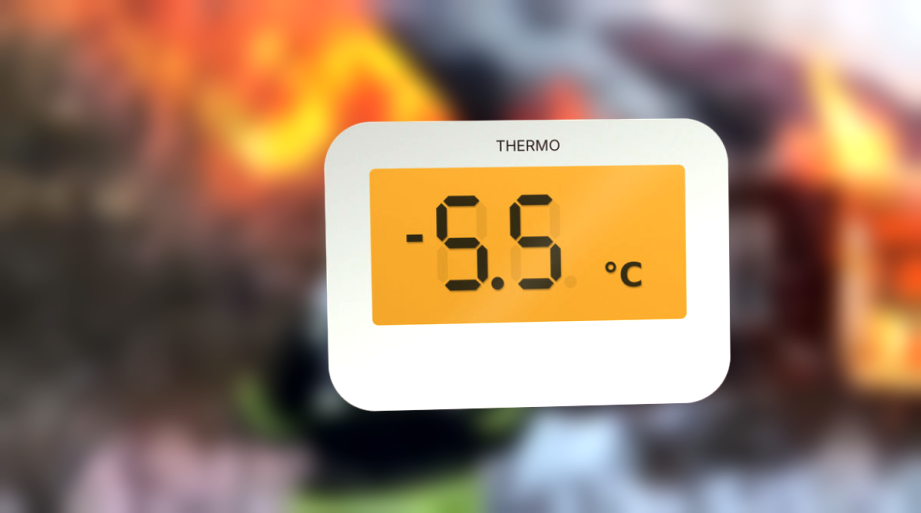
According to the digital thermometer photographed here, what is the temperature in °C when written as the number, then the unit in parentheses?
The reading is -5.5 (°C)
